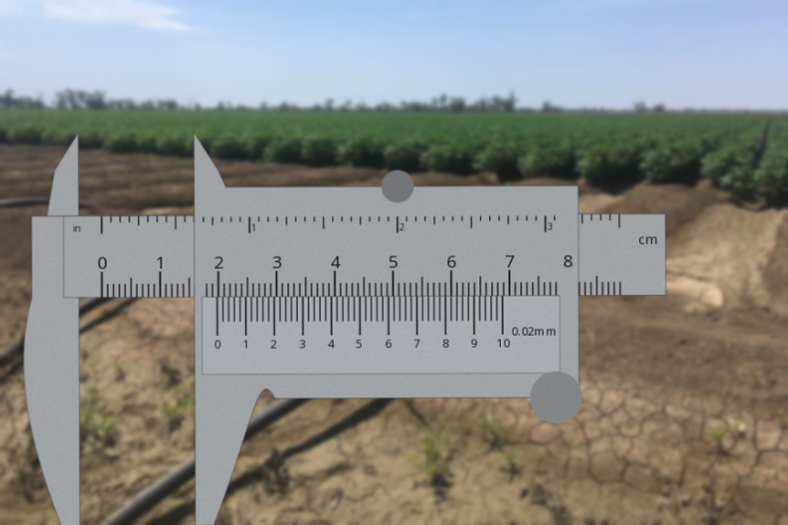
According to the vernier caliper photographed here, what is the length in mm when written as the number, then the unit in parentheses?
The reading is 19.8 (mm)
